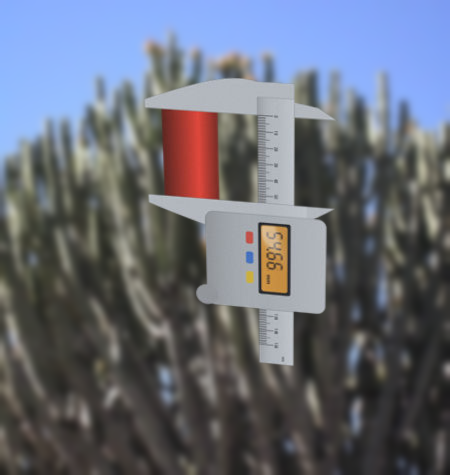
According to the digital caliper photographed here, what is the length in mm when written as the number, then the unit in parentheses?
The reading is 54.66 (mm)
